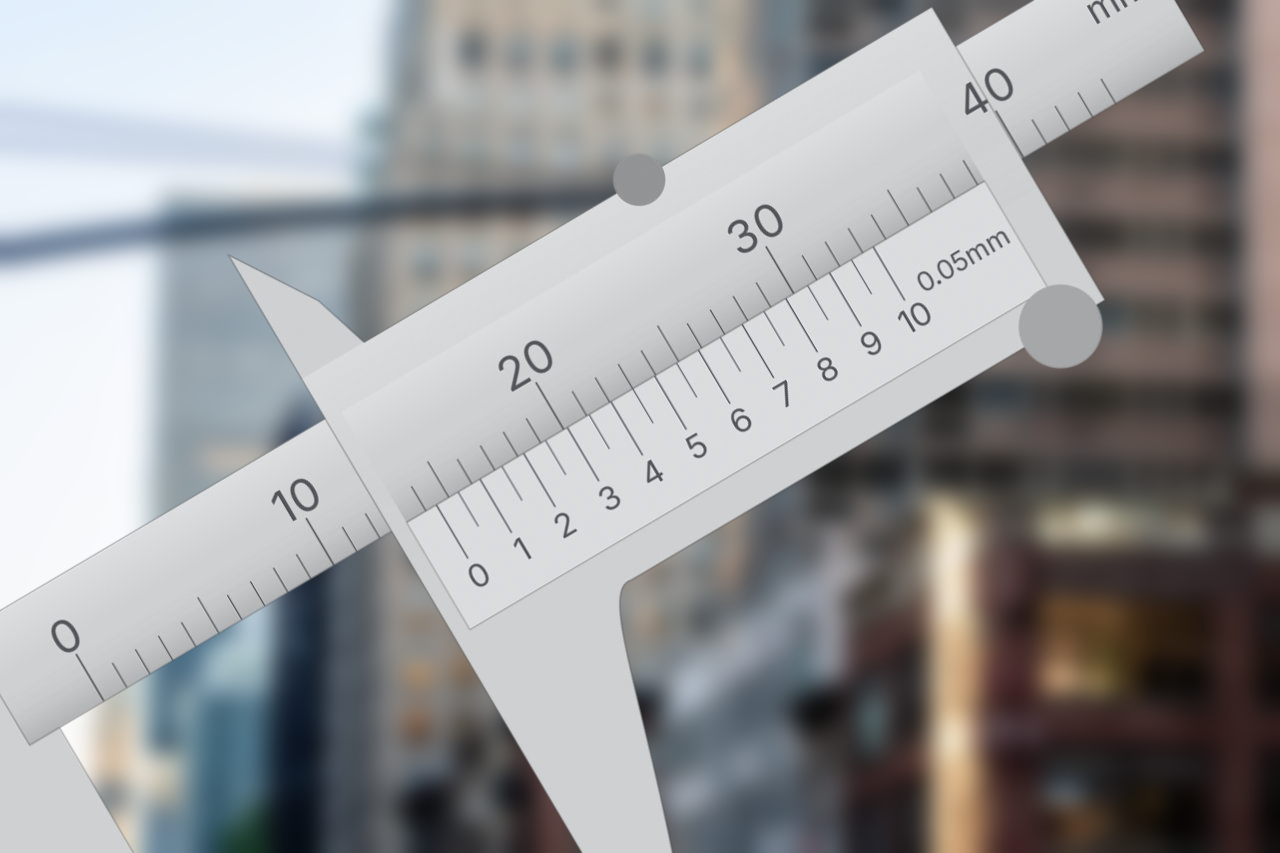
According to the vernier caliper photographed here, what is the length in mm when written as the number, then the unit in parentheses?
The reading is 14.45 (mm)
